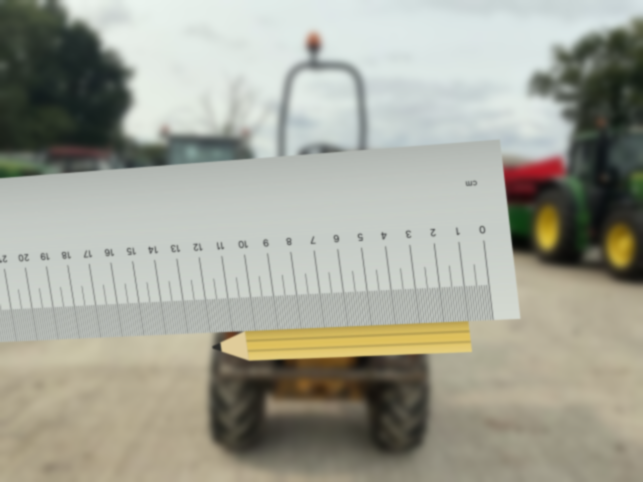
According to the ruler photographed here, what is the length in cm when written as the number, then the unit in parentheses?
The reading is 11 (cm)
